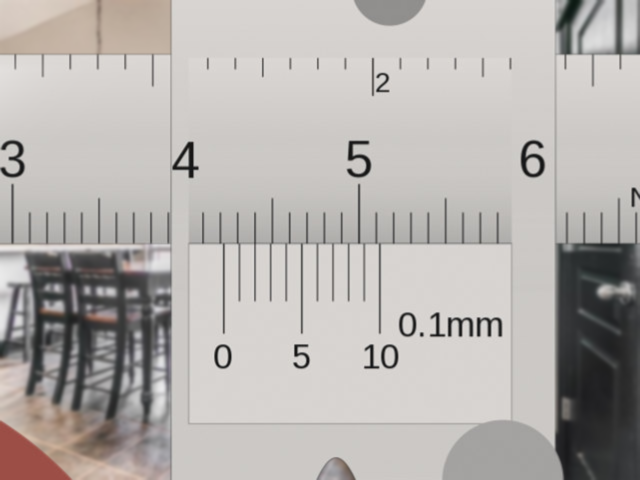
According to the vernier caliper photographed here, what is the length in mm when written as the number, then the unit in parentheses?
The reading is 42.2 (mm)
